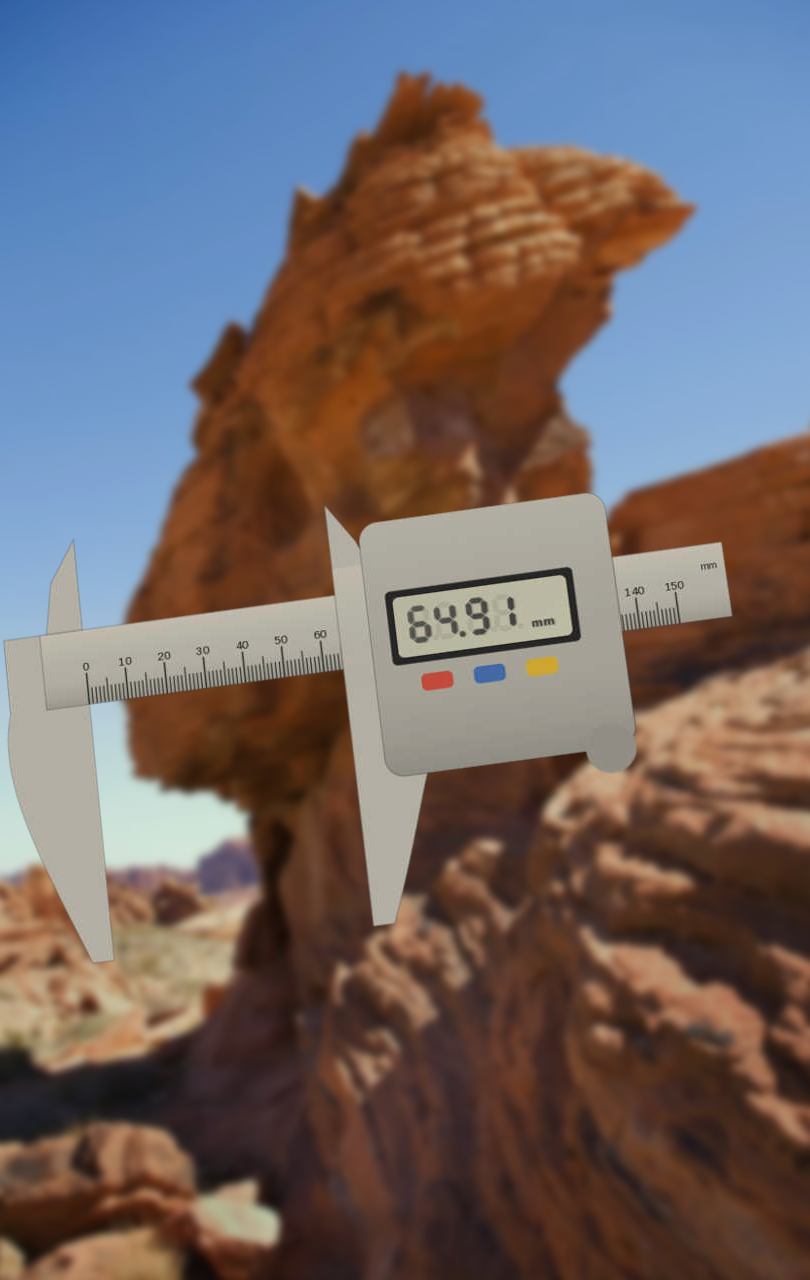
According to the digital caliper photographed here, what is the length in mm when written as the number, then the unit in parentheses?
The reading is 64.91 (mm)
